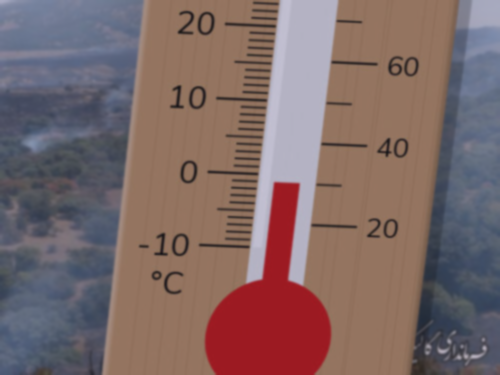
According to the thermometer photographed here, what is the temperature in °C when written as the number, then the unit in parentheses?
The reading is -1 (°C)
